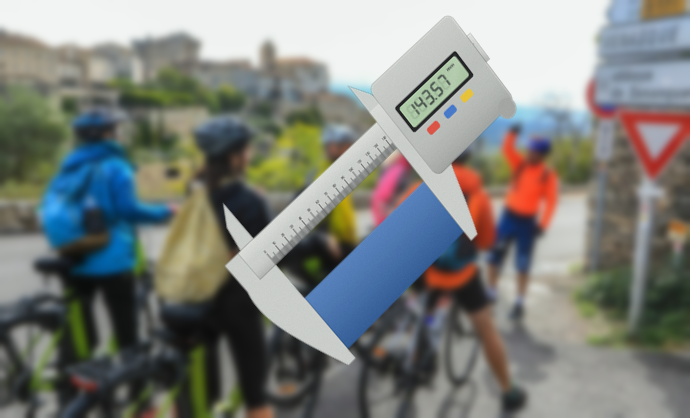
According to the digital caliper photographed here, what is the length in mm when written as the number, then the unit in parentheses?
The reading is 143.57 (mm)
